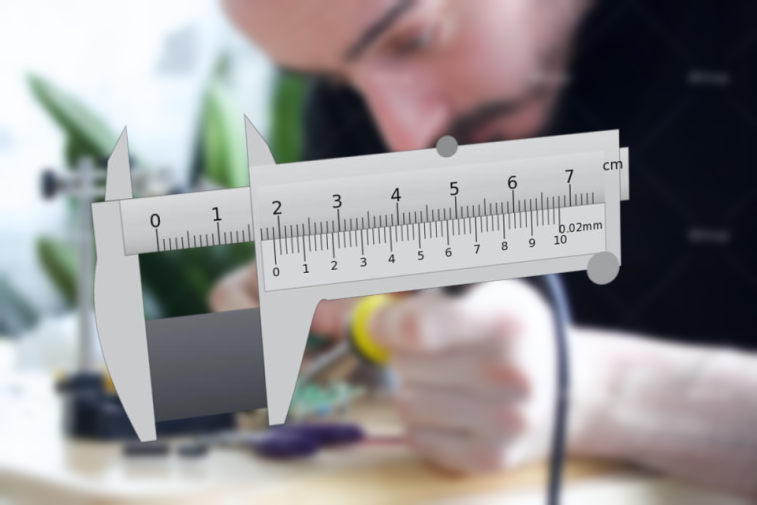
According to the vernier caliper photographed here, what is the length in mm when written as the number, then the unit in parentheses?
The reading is 19.0 (mm)
